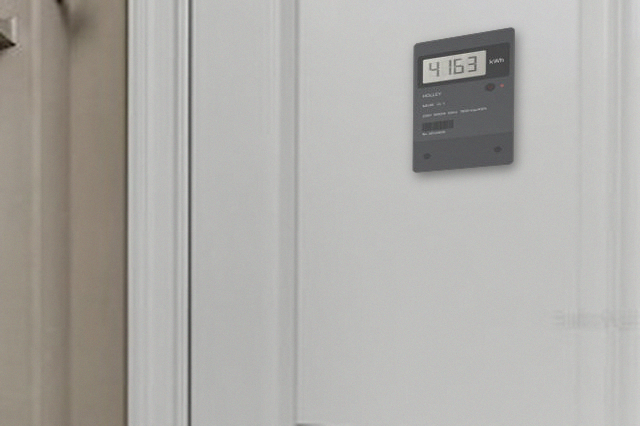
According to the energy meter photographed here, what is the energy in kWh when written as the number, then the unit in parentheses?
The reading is 4163 (kWh)
